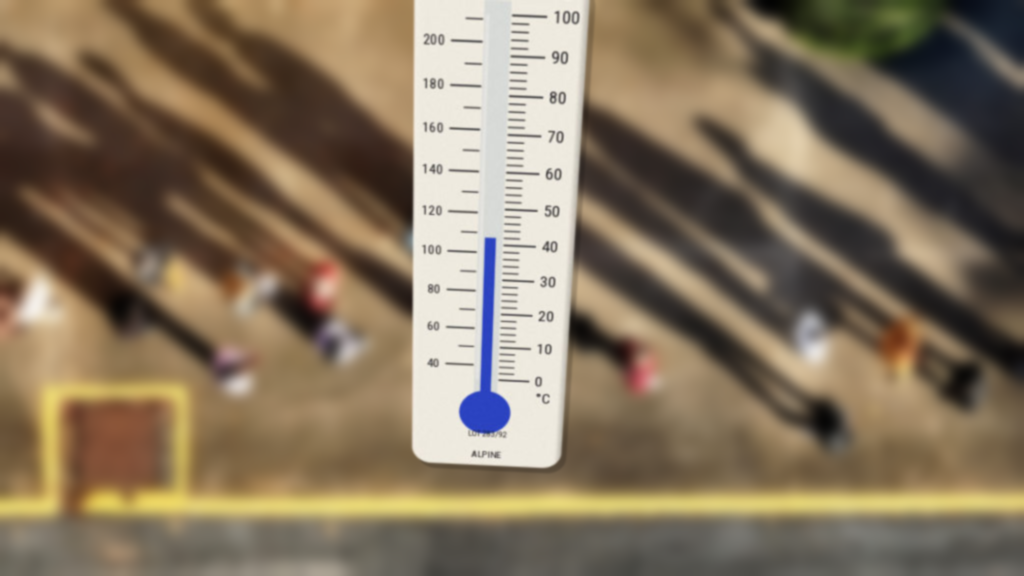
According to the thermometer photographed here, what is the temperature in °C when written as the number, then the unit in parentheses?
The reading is 42 (°C)
